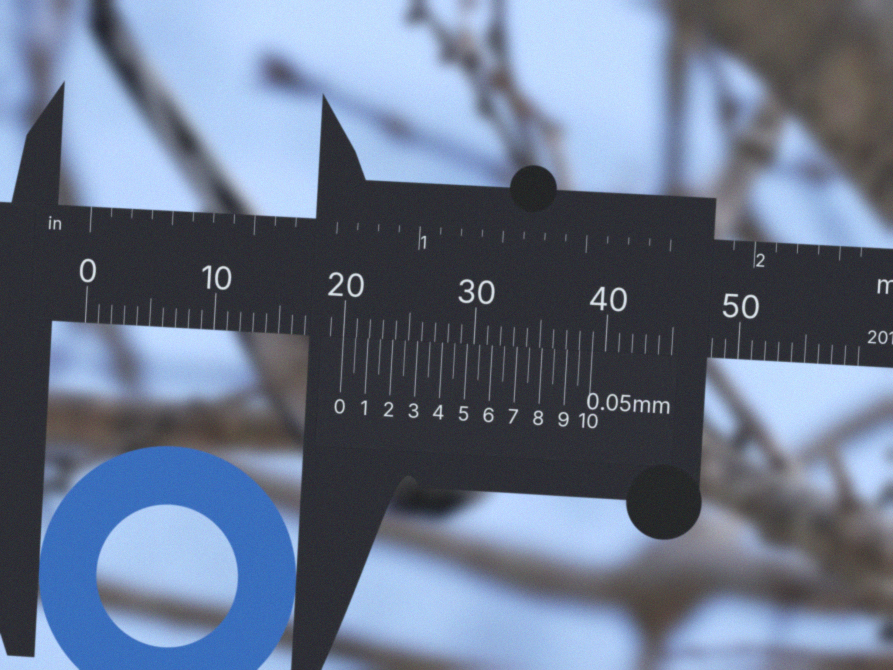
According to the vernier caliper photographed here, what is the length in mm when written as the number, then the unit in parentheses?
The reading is 20.0 (mm)
